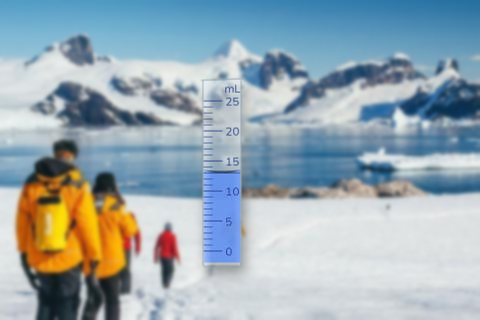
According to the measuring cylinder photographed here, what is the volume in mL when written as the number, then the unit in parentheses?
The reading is 13 (mL)
